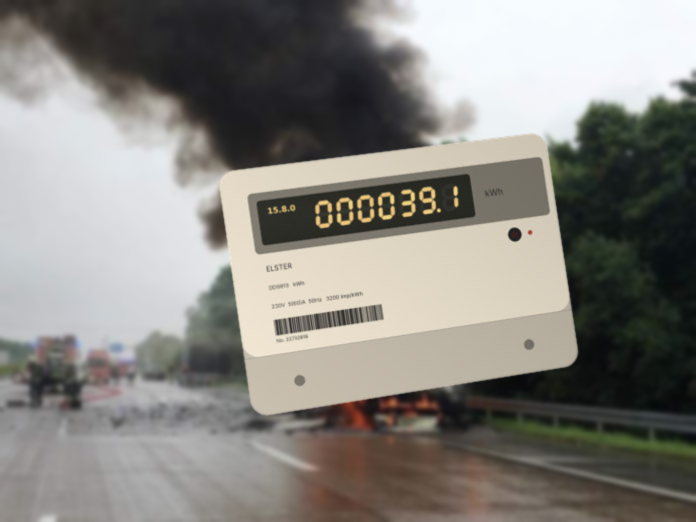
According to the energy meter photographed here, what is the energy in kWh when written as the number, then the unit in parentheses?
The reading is 39.1 (kWh)
